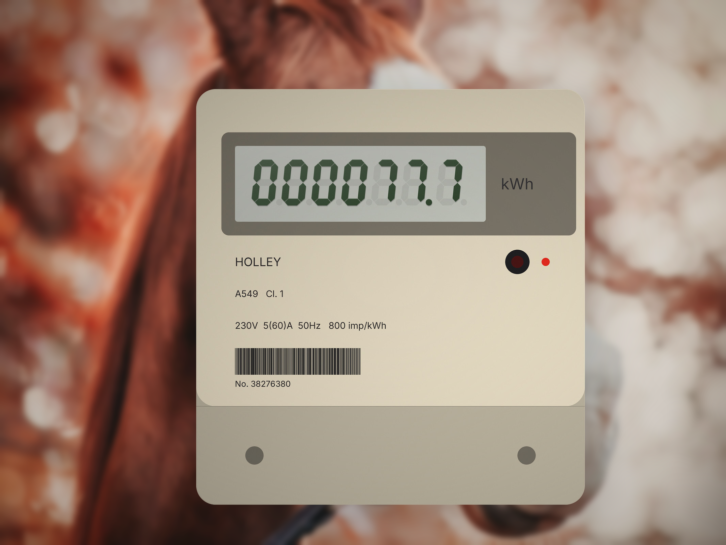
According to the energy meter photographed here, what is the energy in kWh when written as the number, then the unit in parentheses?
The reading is 77.7 (kWh)
